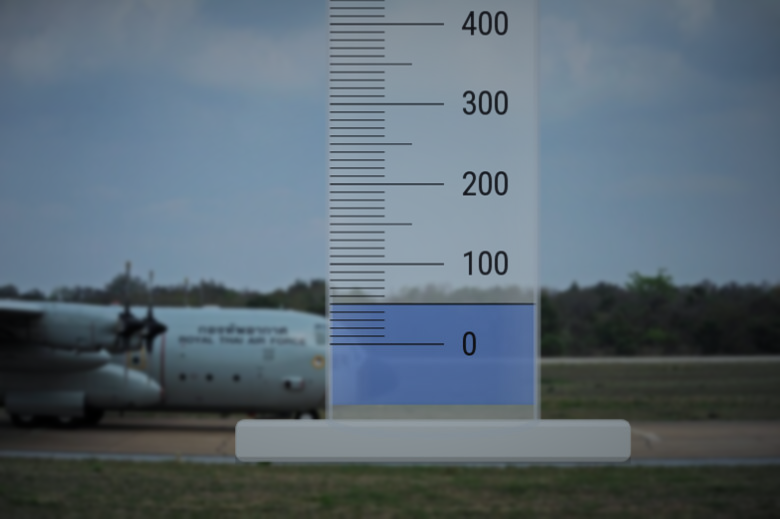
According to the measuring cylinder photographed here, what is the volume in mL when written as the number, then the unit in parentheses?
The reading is 50 (mL)
